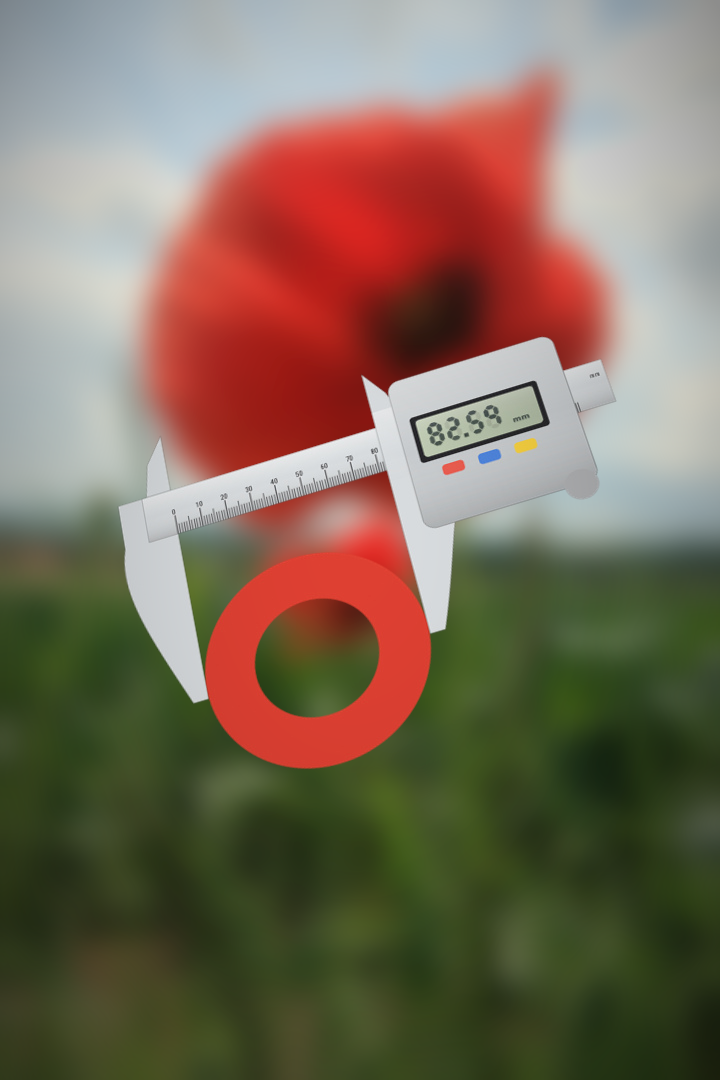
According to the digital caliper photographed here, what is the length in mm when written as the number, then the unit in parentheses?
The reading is 82.59 (mm)
